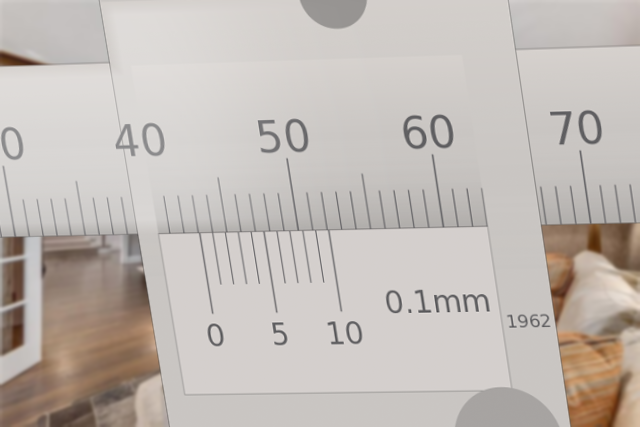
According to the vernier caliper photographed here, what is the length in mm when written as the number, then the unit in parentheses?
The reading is 43.1 (mm)
